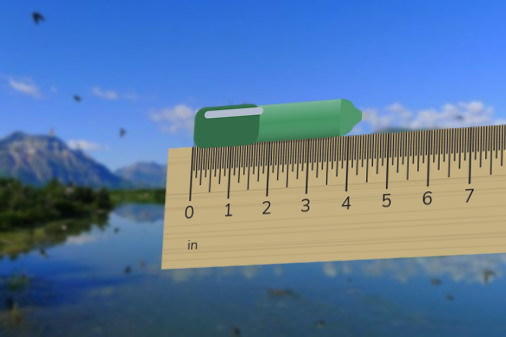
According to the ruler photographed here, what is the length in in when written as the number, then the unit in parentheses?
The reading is 4.5 (in)
